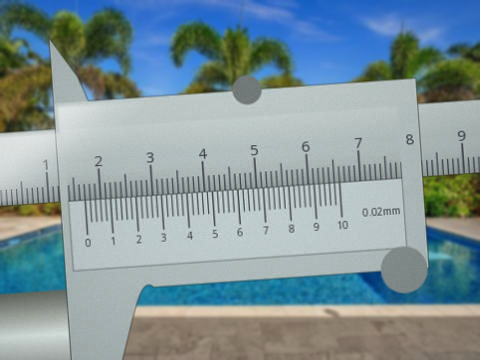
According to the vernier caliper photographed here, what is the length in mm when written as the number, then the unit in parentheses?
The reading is 17.0 (mm)
